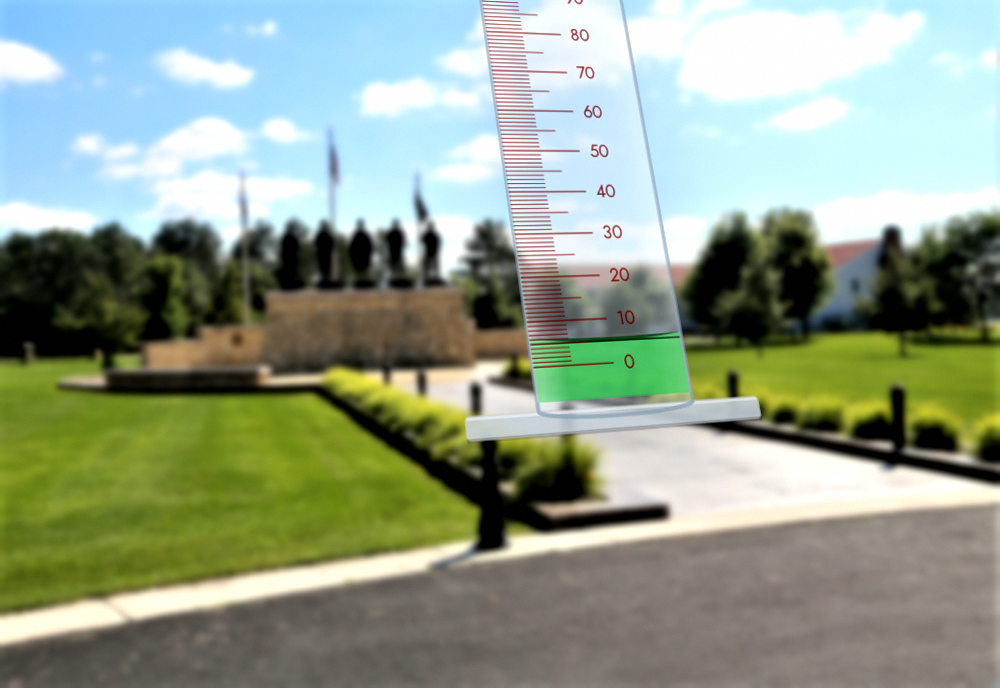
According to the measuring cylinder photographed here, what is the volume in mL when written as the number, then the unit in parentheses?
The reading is 5 (mL)
